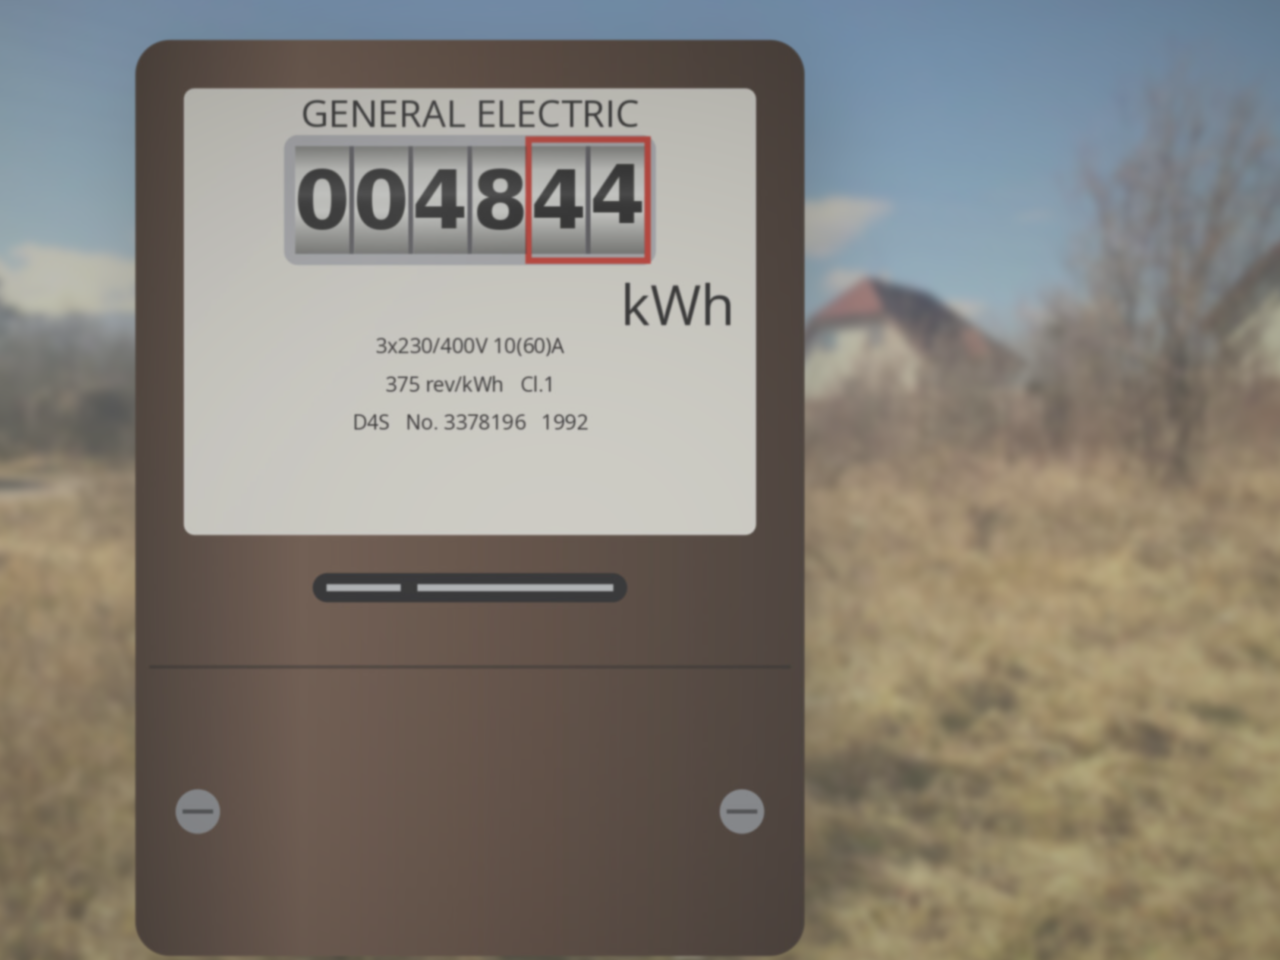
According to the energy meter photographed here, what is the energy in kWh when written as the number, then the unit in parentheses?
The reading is 48.44 (kWh)
